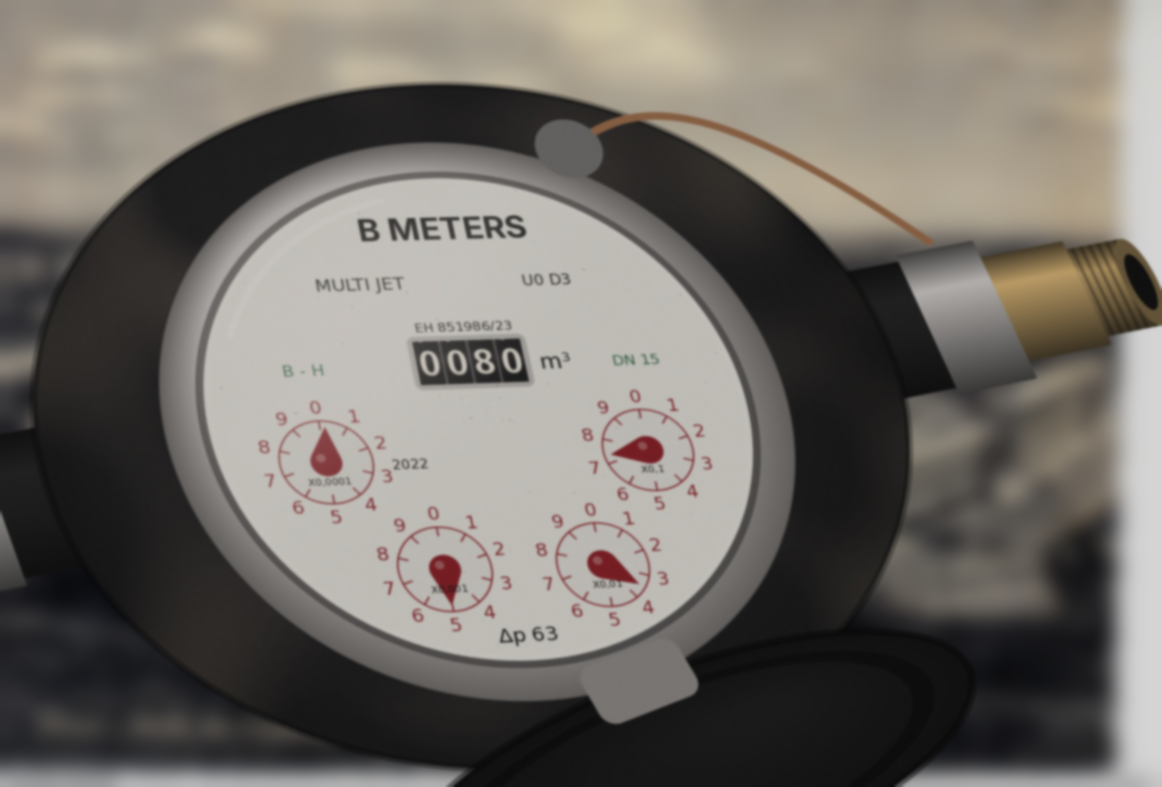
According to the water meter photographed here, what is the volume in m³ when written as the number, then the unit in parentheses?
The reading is 80.7350 (m³)
